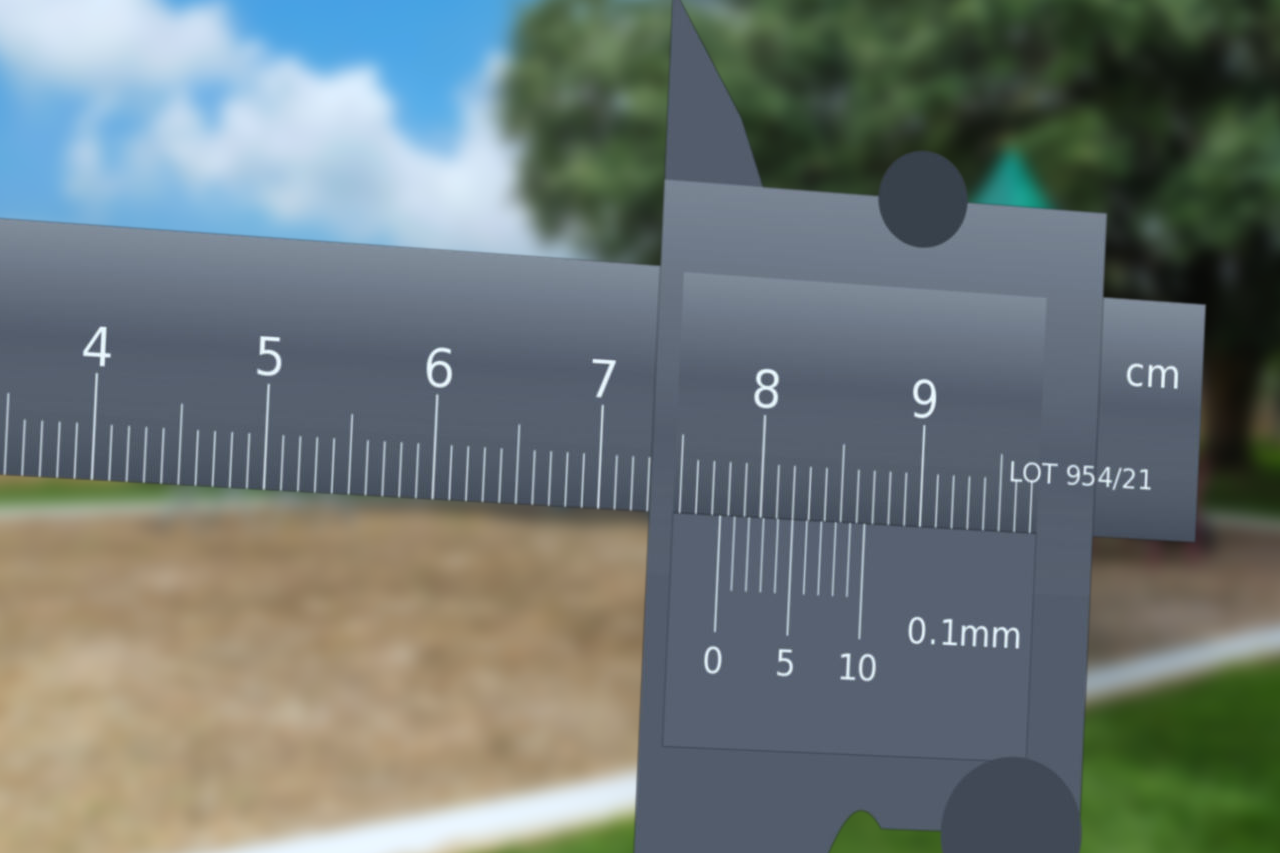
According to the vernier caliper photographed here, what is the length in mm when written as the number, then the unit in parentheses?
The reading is 77.5 (mm)
